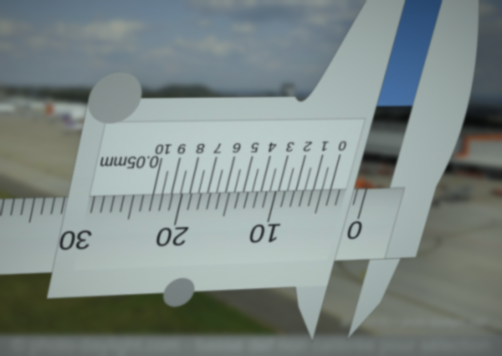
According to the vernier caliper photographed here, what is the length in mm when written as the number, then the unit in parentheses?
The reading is 4.0 (mm)
